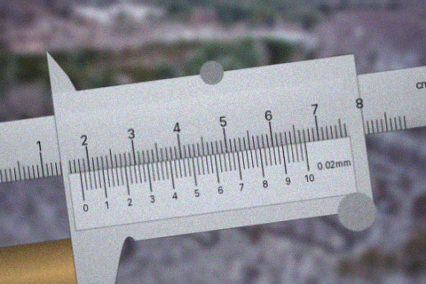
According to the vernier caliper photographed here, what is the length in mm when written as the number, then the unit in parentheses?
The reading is 18.0 (mm)
